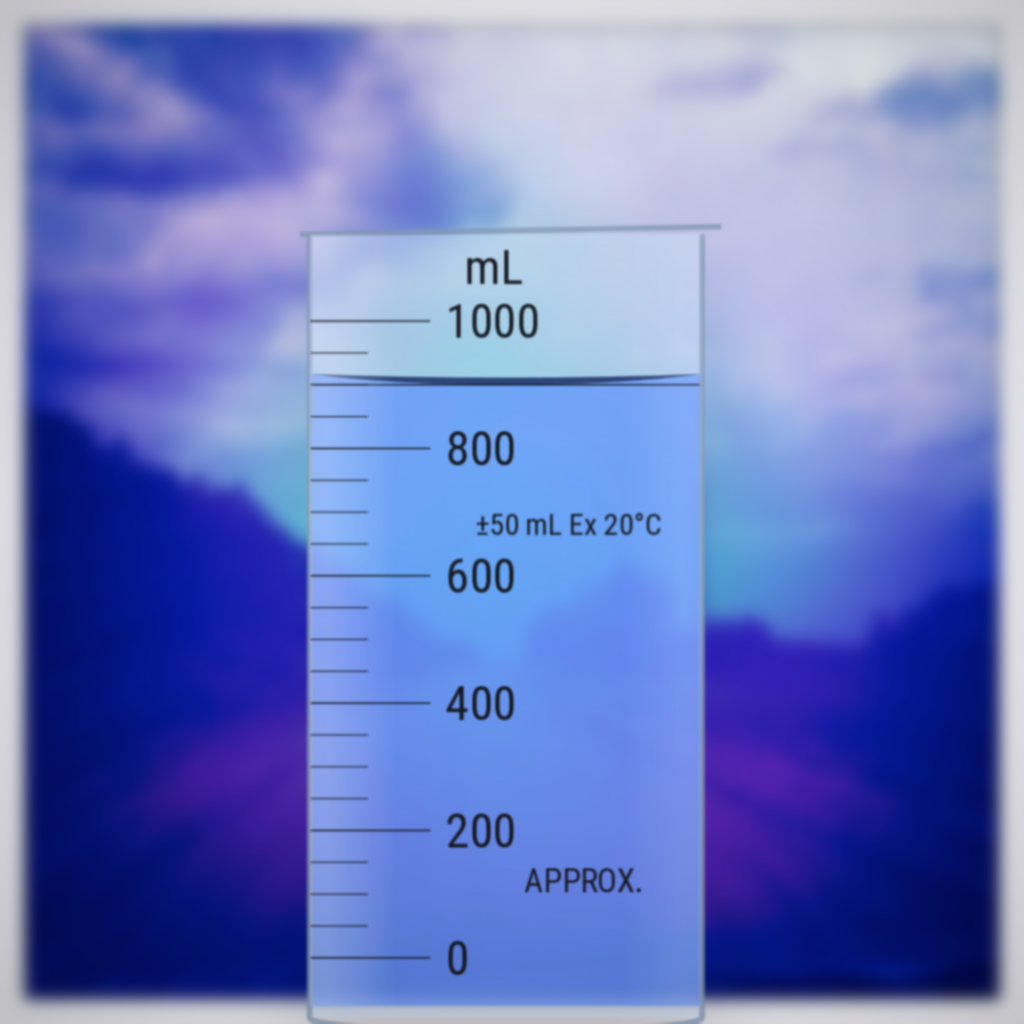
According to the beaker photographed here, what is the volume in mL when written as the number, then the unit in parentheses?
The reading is 900 (mL)
